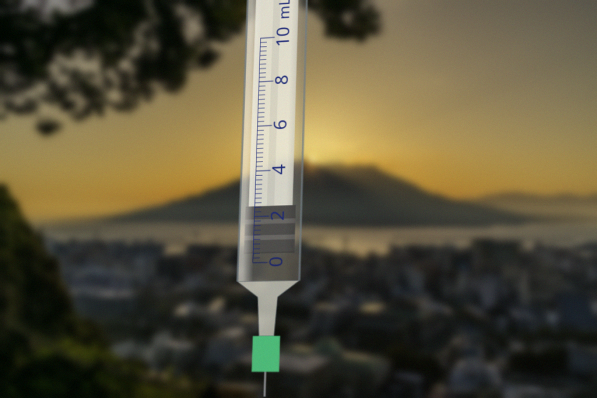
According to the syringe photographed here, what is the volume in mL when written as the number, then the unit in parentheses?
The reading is 0.4 (mL)
